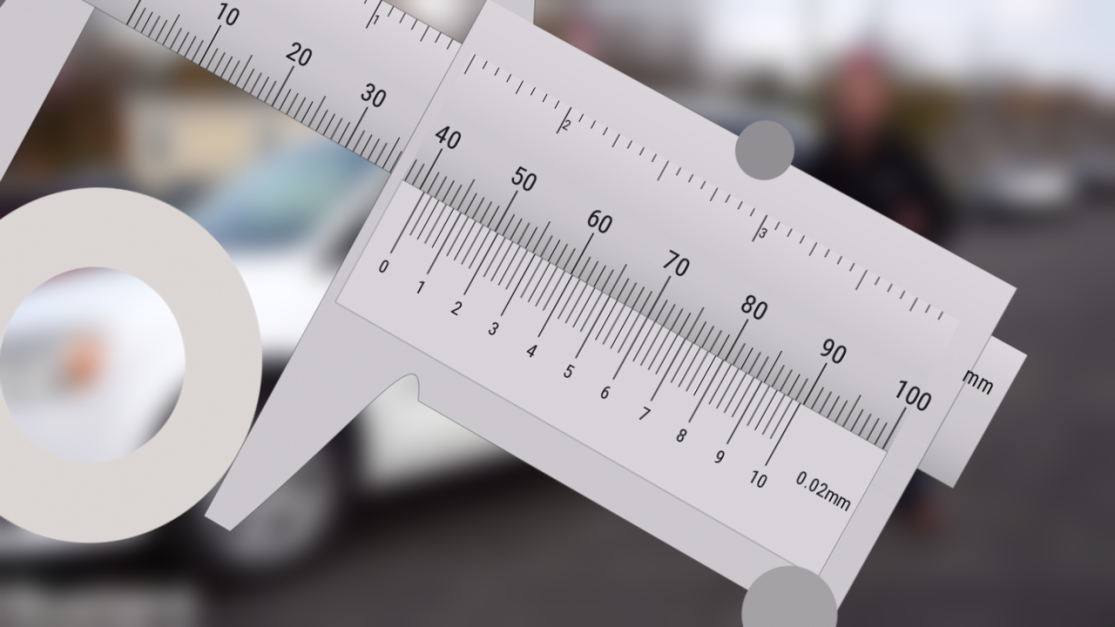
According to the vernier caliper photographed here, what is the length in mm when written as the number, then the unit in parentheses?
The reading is 40.6 (mm)
